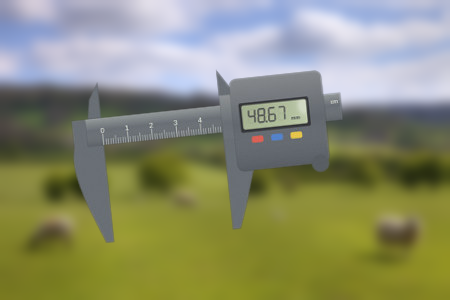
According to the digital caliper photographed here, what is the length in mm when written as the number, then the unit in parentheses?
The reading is 48.67 (mm)
